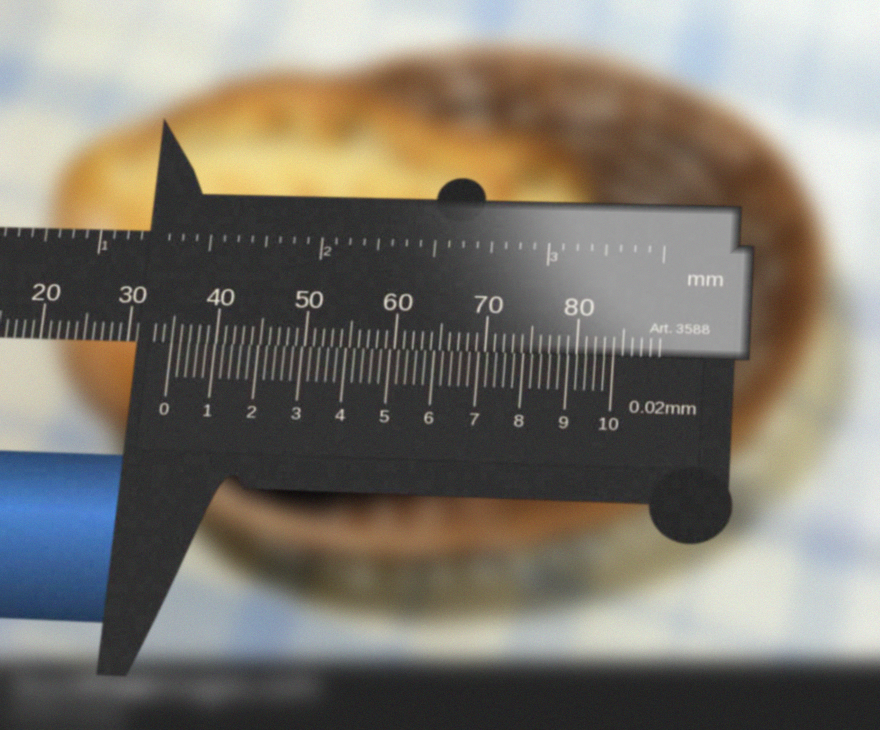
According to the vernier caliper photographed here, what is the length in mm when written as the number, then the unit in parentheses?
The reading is 35.0 (mm)
